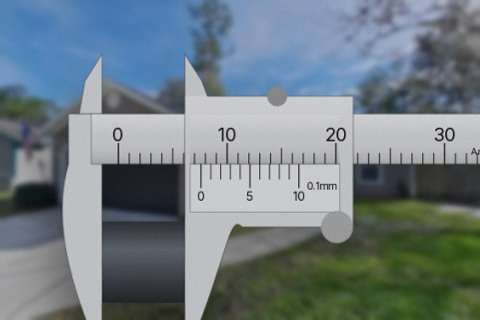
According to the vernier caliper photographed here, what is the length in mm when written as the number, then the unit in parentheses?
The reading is 7.6 (mm)
